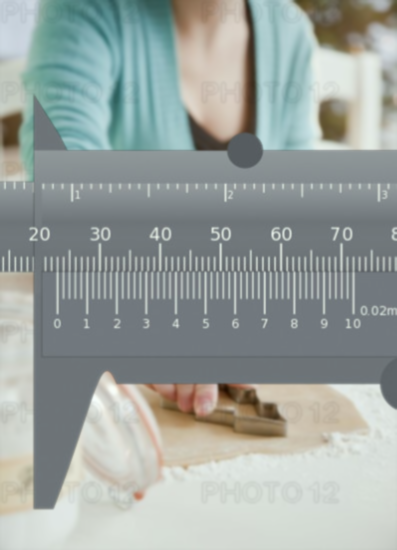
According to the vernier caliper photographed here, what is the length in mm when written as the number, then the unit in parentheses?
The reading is 23.0 (mm)
